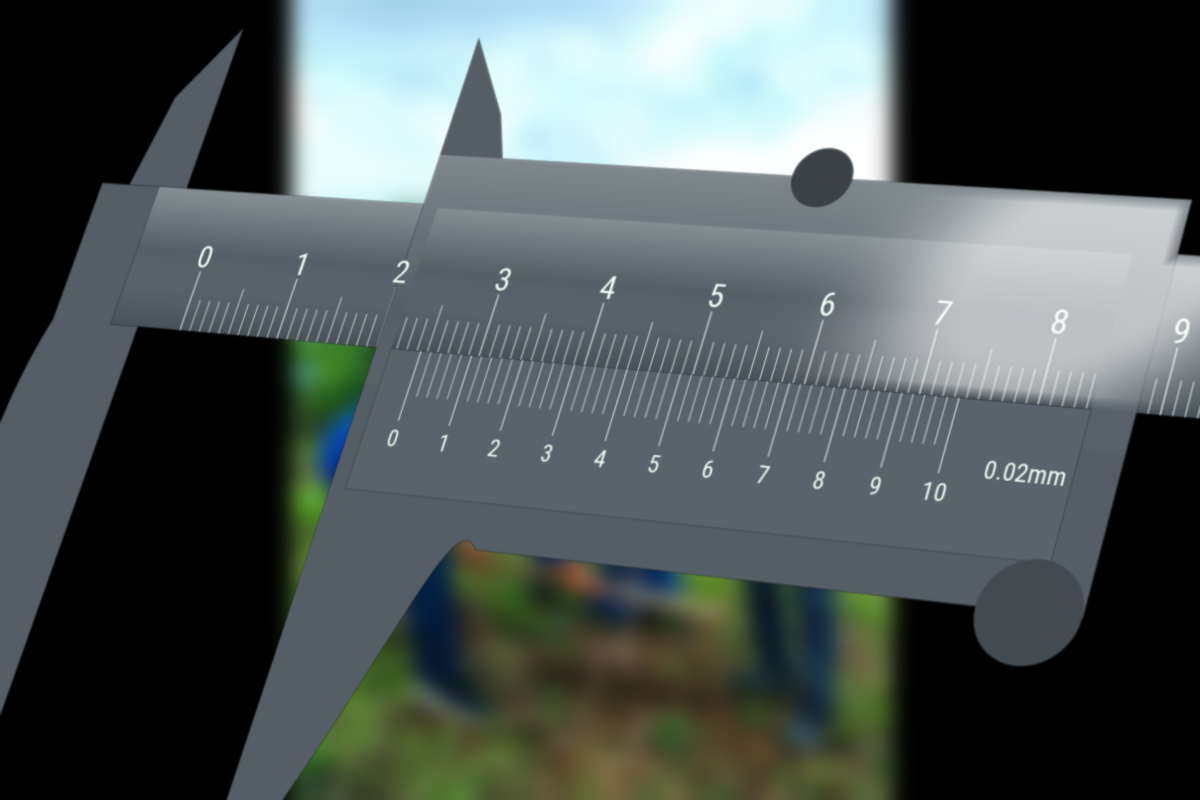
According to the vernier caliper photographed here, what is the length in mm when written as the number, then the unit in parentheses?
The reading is 24.4 (mm)
